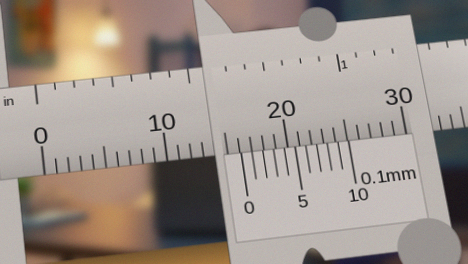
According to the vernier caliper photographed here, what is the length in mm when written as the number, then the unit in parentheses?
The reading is 16.1 (mm)
